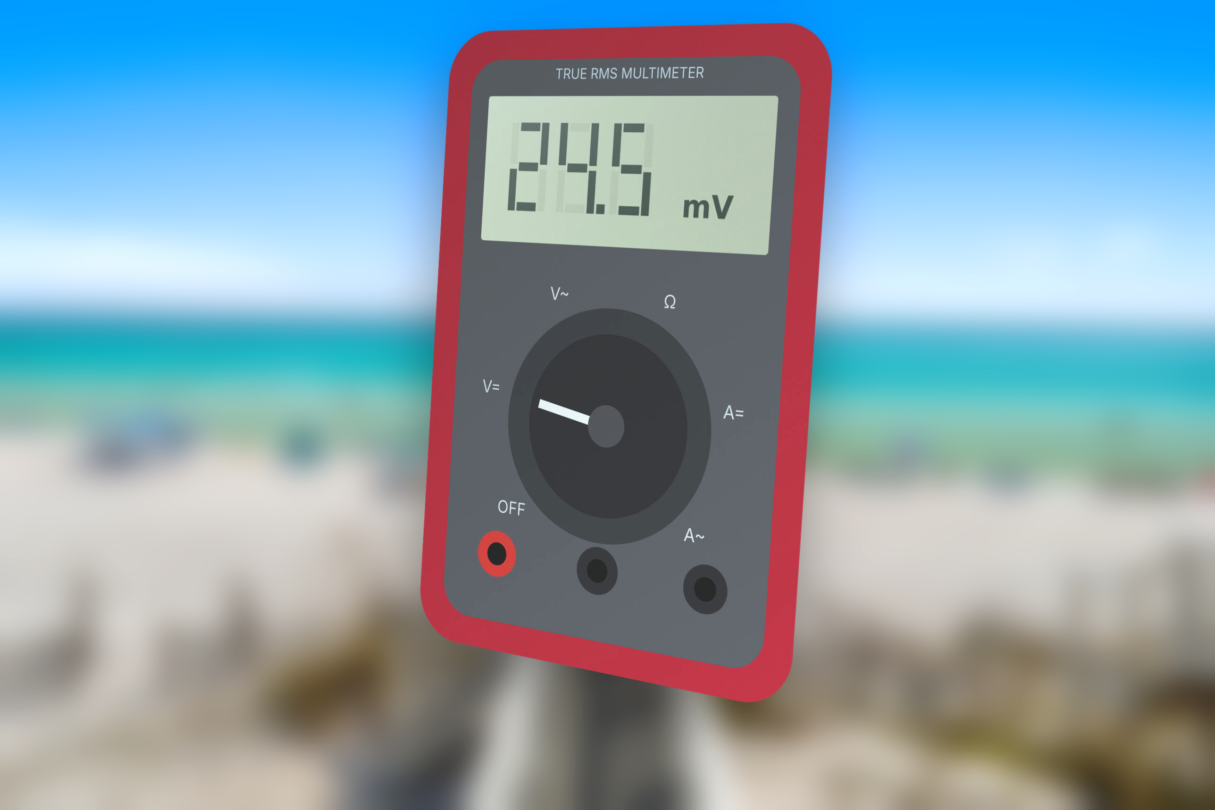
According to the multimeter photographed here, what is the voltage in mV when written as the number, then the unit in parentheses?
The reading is 24.5 (mV)
